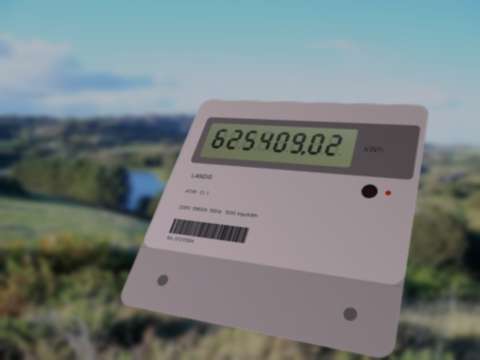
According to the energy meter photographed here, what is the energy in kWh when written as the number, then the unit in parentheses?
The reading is 625409.02 (kWh)
